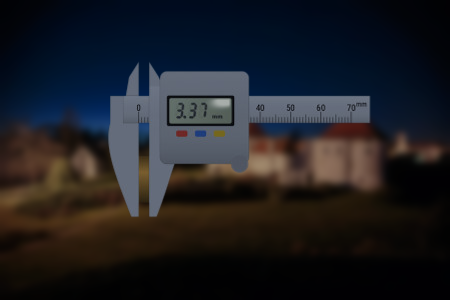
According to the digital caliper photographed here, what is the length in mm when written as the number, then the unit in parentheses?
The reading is 3.37 (mm)
